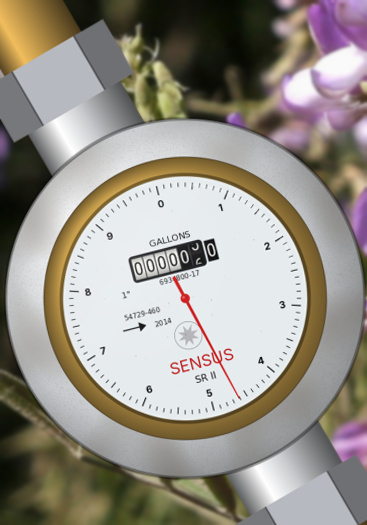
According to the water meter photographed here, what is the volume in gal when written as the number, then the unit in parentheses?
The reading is 54.6 (gal)
